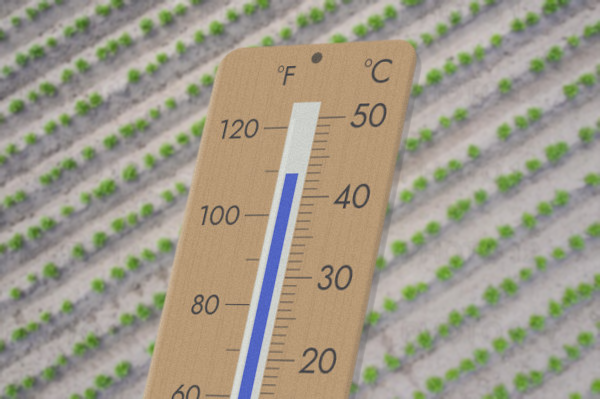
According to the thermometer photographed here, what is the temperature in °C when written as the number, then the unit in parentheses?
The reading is 43 (°C)
